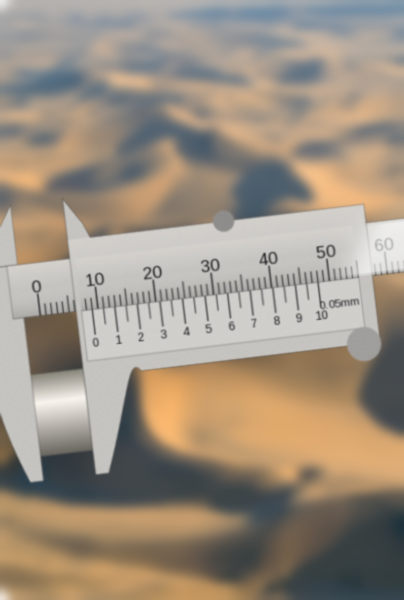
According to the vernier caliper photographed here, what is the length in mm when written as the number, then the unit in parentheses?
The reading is 9.0 (mm)
